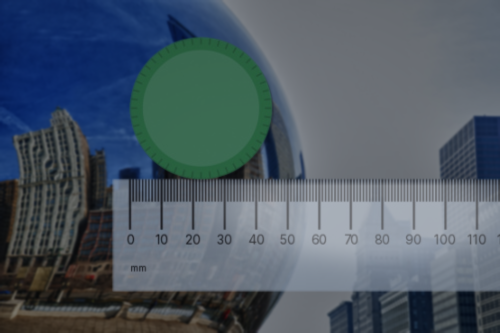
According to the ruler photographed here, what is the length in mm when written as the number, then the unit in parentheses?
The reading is 45 (mm)
